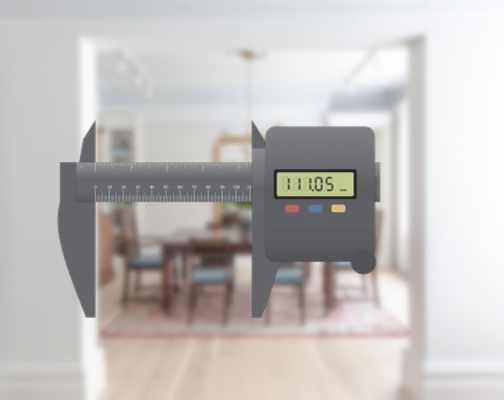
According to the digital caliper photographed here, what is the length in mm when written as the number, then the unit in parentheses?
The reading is 111.05 (mm)
